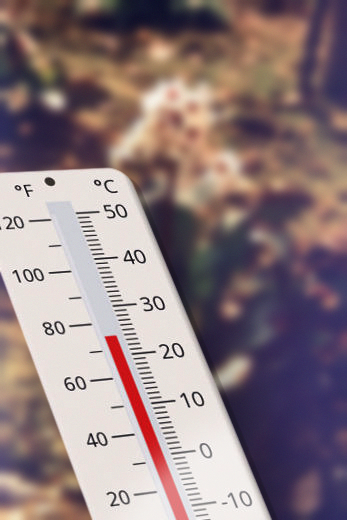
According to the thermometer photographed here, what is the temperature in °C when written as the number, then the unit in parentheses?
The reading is 24 (°C)
